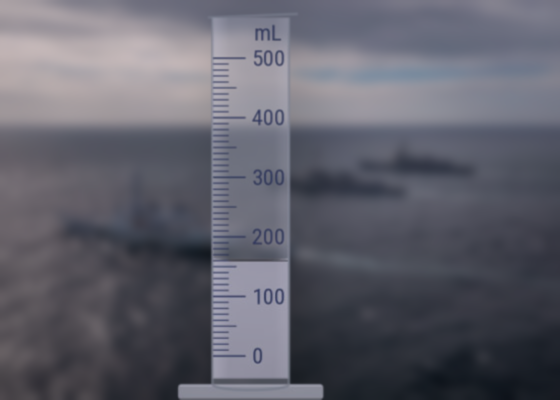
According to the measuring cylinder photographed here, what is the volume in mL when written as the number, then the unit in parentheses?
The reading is 160 (mL)
